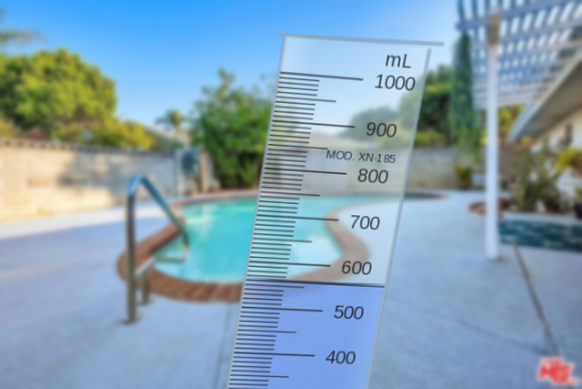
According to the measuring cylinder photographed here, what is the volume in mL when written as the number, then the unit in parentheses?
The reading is 560 (mL)
